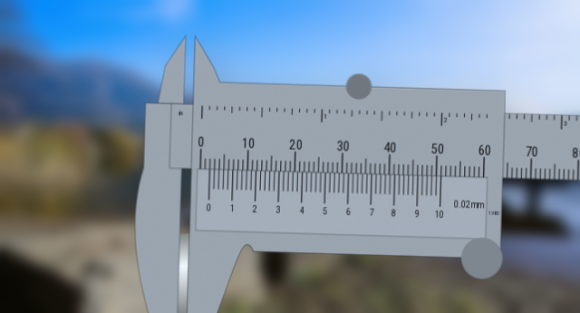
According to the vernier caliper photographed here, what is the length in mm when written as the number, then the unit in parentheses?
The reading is 2.0 (mm)
